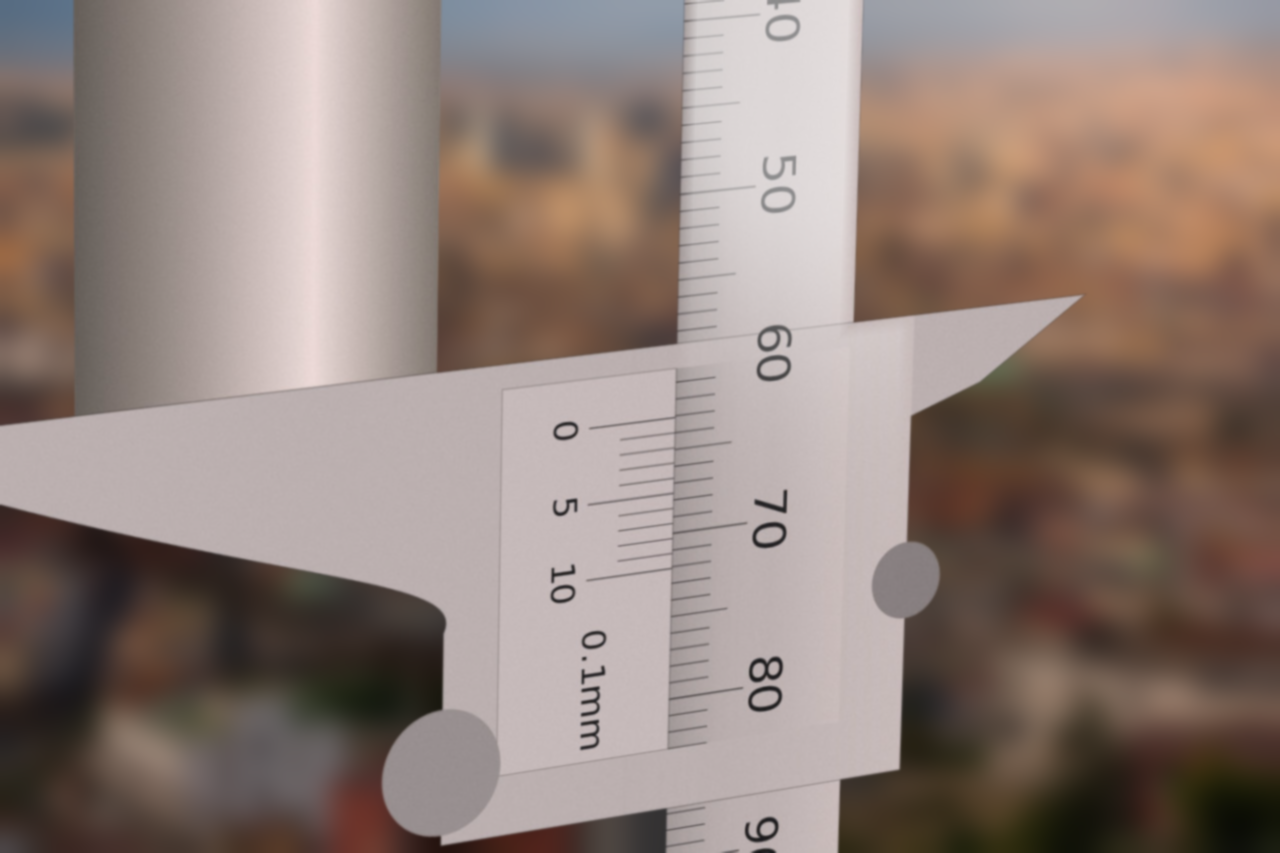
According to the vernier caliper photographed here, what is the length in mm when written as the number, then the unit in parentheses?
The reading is 63.1 (mm)
